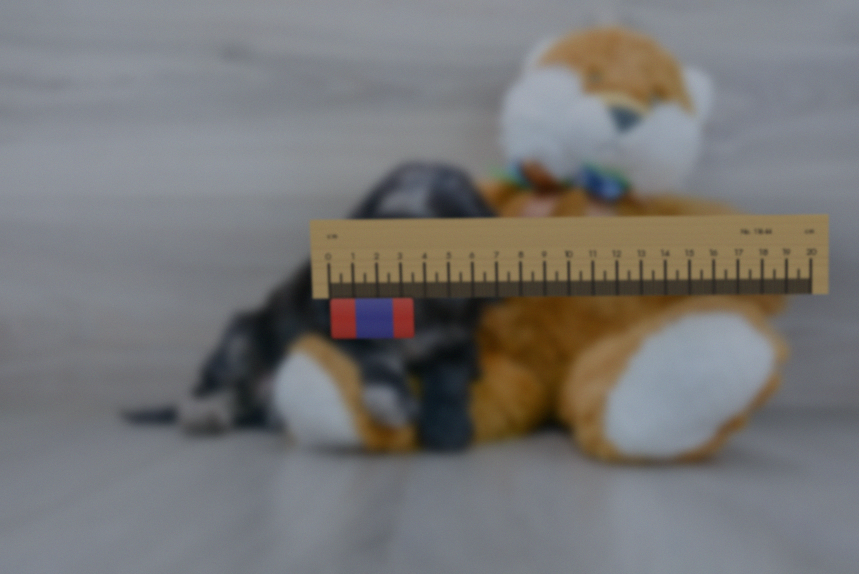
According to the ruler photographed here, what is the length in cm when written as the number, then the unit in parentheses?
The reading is 3.5 (cm)
